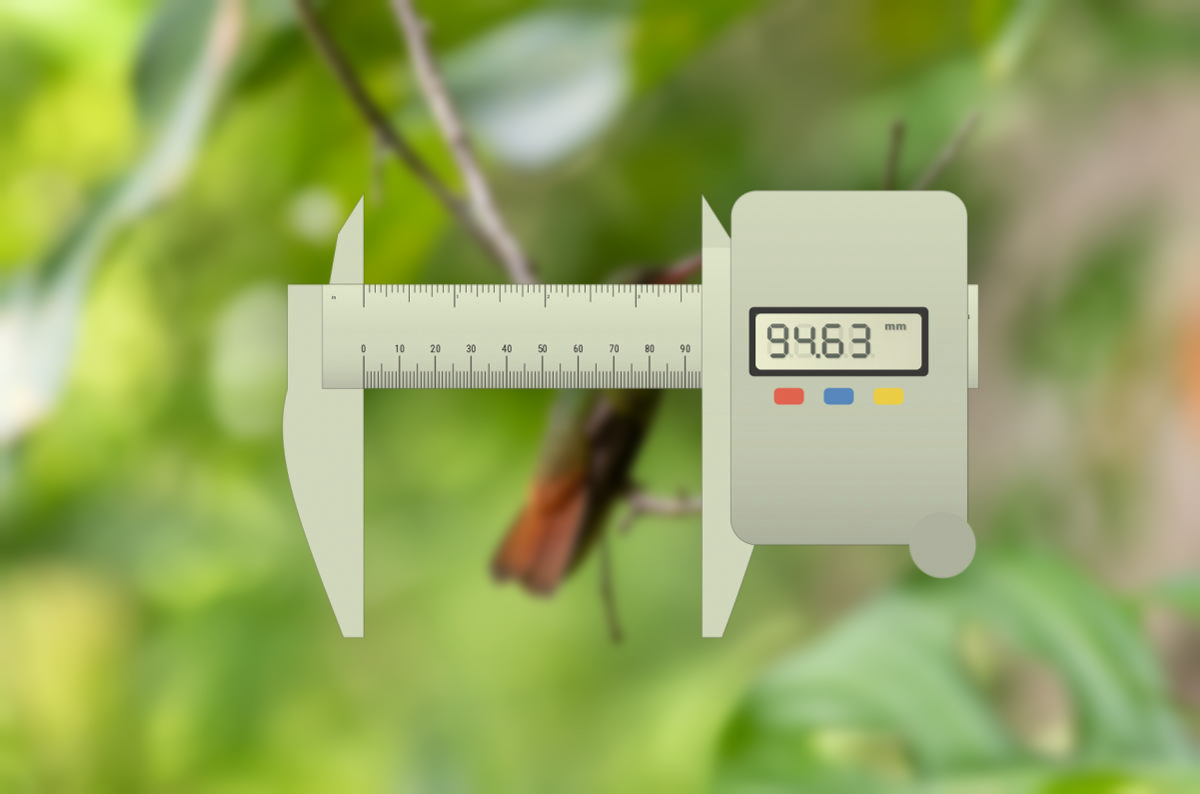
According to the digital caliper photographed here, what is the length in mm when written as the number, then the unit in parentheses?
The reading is 94.63 (mm)
